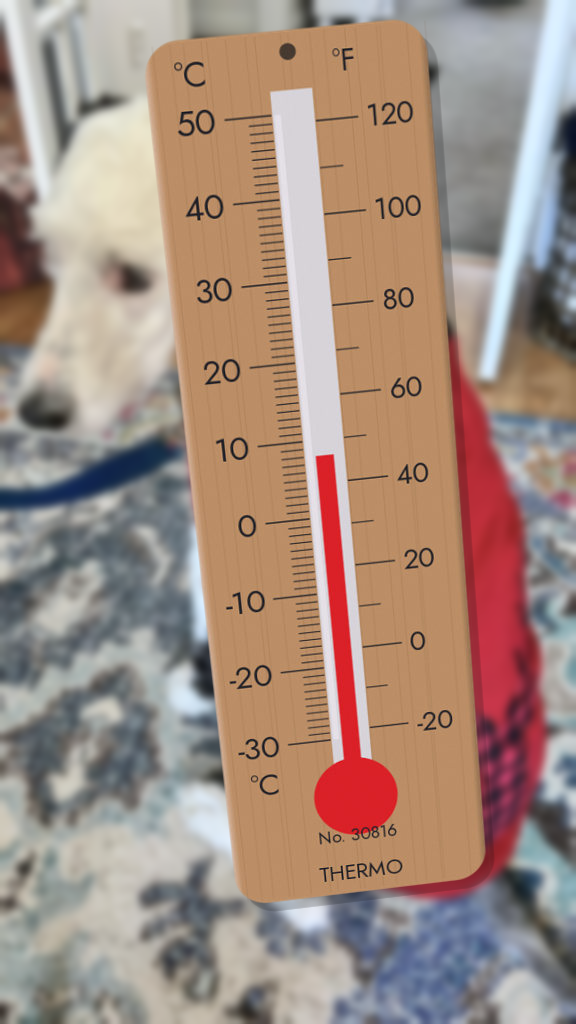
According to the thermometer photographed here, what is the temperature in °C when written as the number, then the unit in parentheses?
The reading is 8 (°C)
